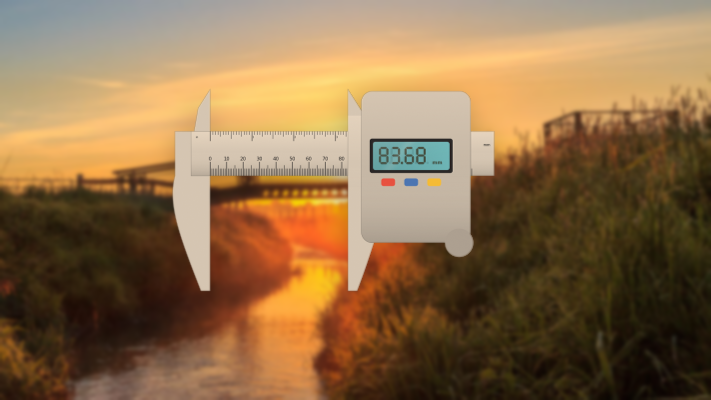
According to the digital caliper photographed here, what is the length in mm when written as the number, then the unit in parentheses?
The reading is 83.68 (mm)
